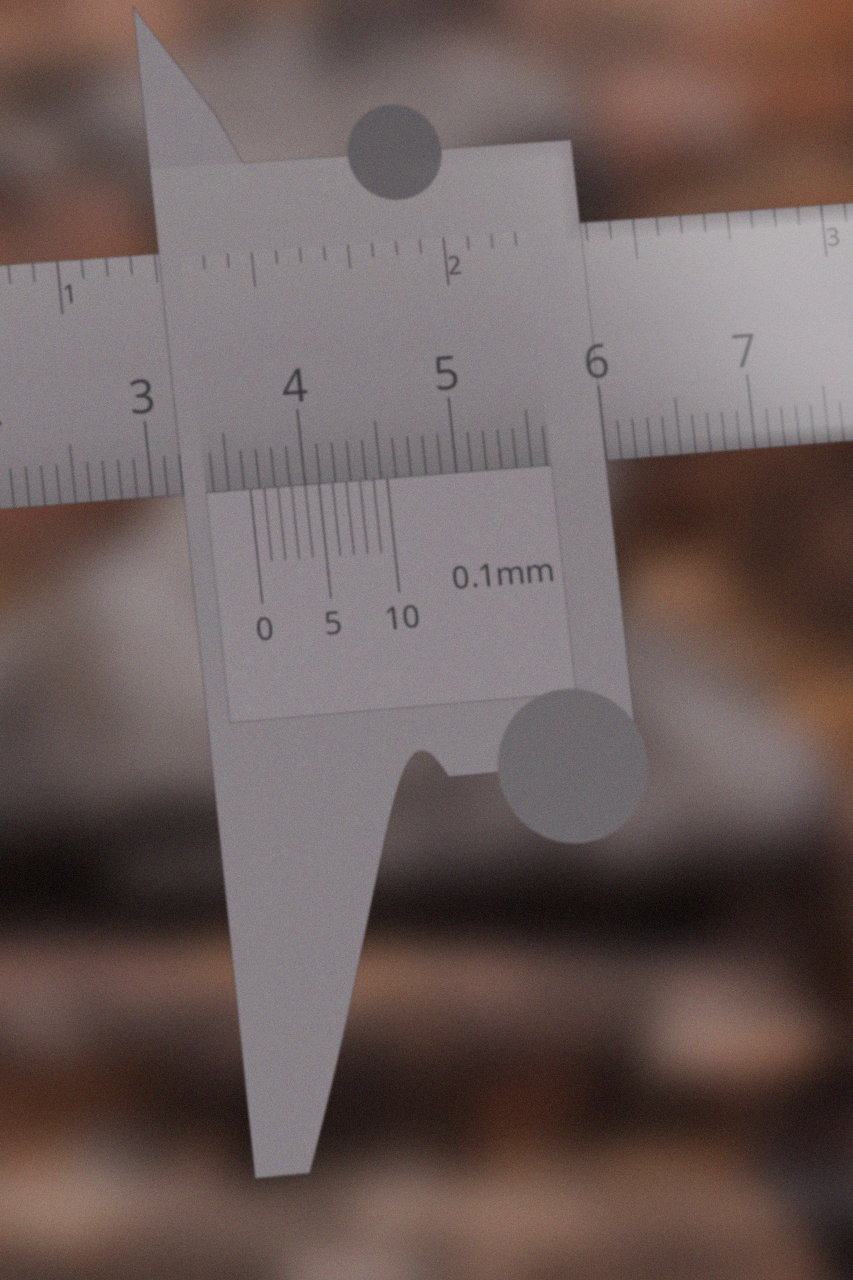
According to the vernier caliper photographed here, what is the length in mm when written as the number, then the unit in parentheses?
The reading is 36.4 (mm)
